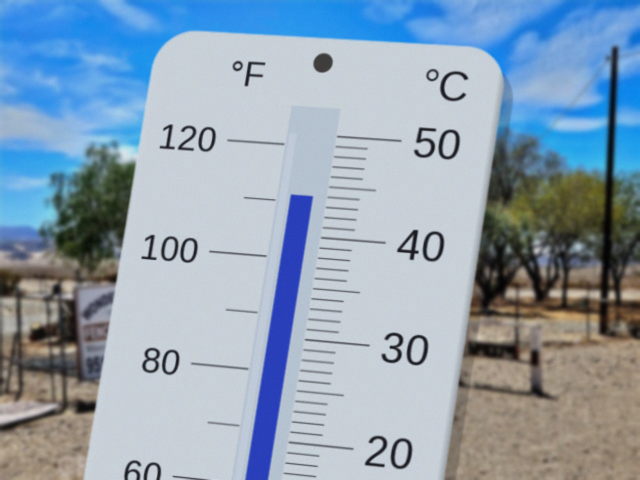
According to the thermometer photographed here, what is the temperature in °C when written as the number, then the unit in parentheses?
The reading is 44 (°C)
